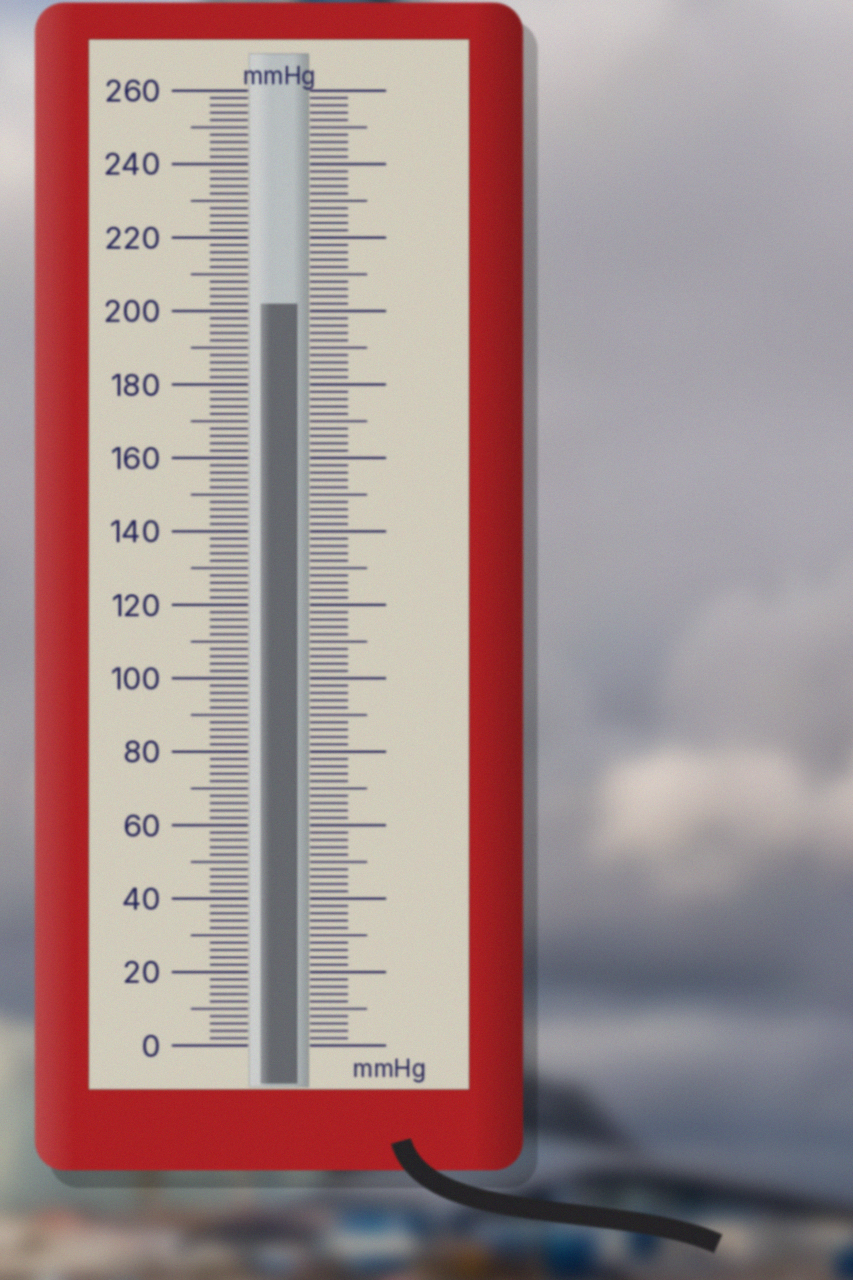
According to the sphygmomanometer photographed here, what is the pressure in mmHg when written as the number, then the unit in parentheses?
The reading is 202 (mmHg)
